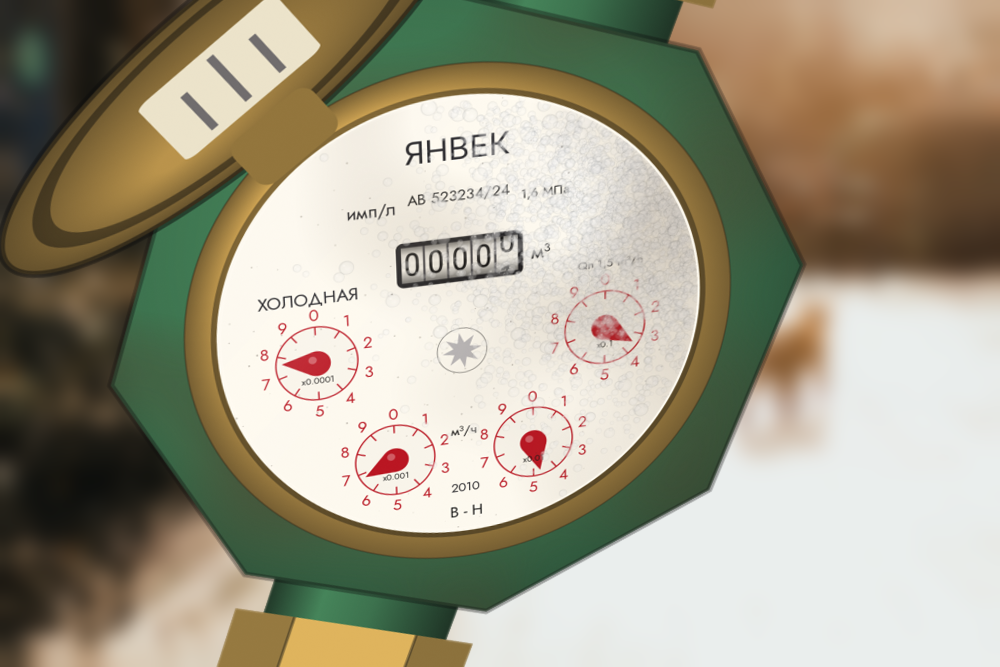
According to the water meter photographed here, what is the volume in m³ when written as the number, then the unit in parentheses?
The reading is 0.3467 (m³)
